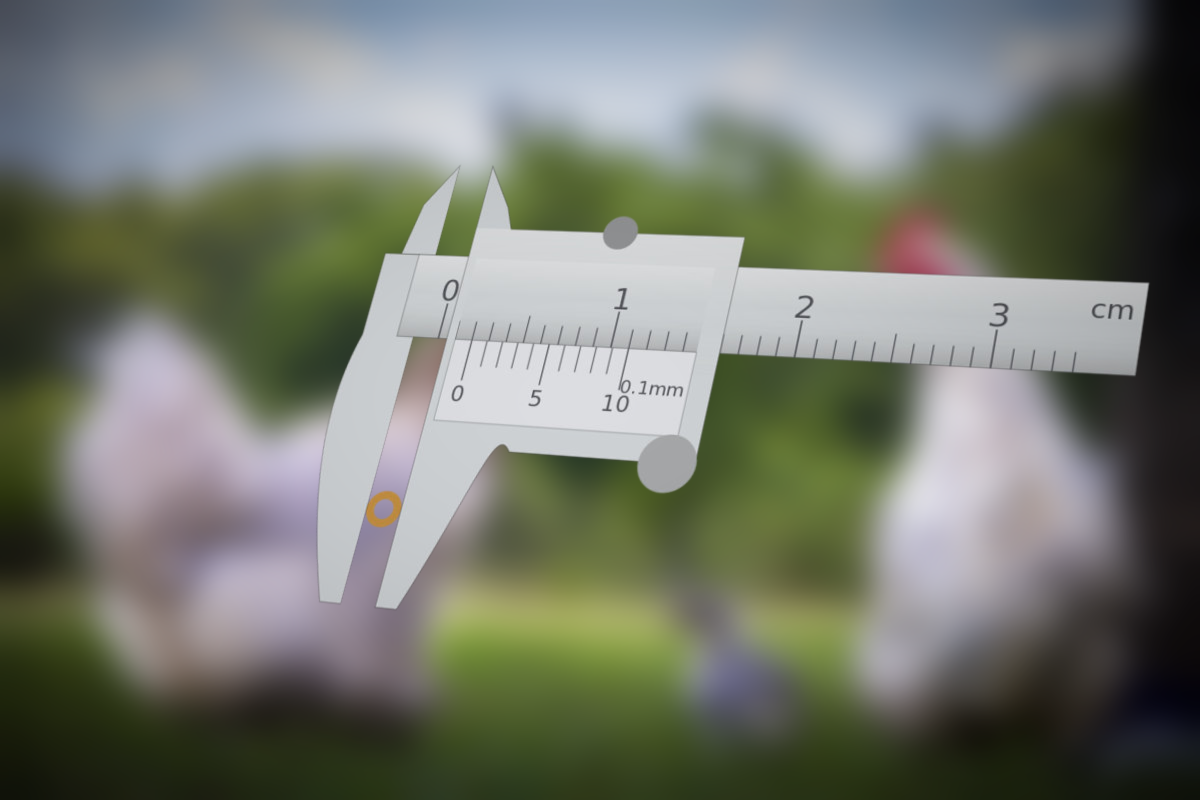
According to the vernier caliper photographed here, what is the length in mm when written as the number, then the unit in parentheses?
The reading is 2.0 (mm)
